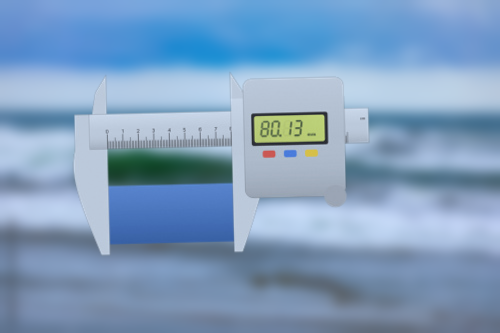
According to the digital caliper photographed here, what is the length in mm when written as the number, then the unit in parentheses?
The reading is 80.13 (mm)
